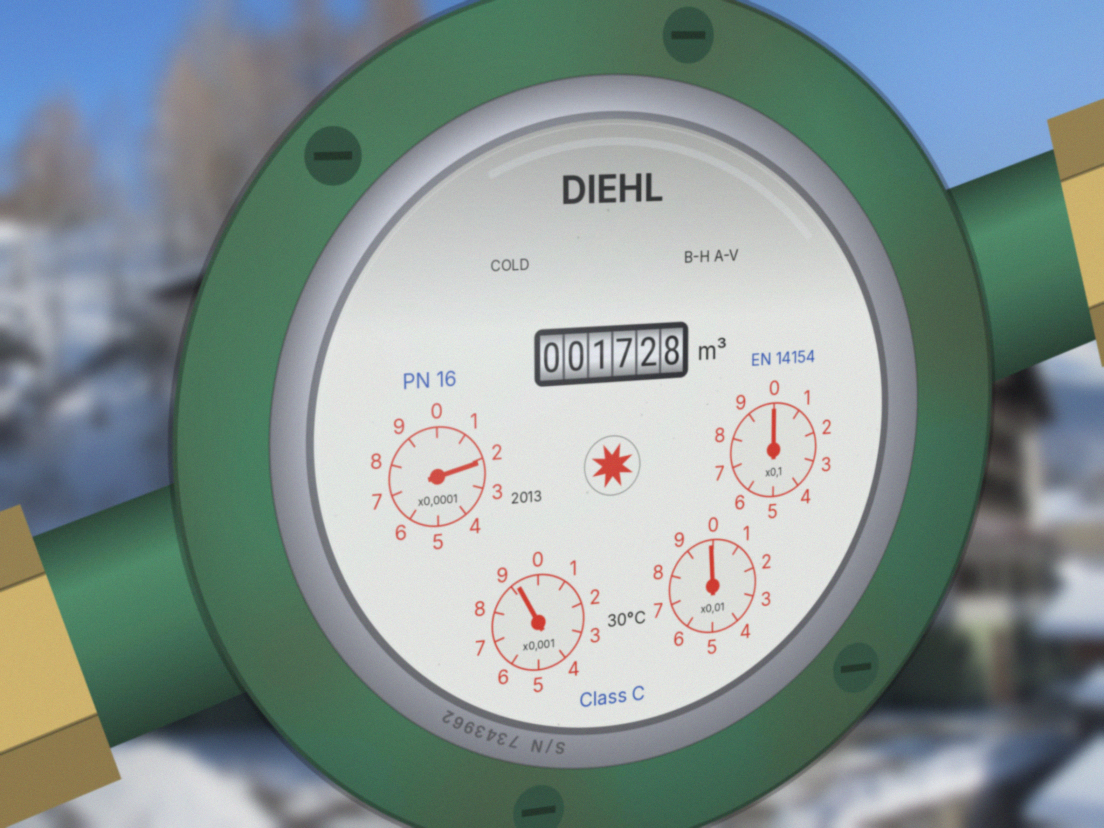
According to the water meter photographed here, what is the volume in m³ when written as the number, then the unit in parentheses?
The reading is 1727.9992 (m³)
